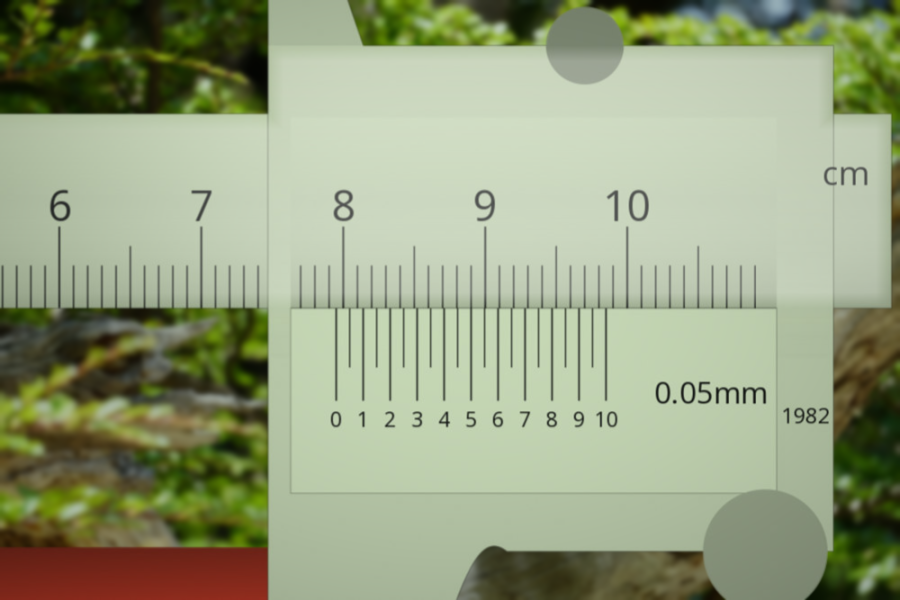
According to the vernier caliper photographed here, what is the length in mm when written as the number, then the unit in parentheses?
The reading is 79.5 (mm)
